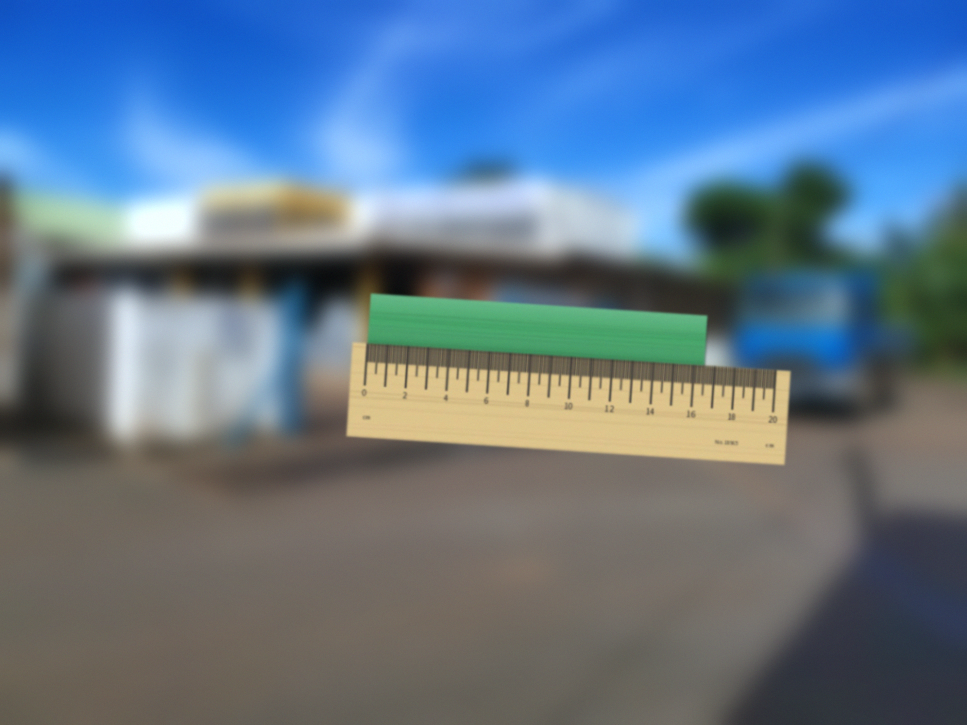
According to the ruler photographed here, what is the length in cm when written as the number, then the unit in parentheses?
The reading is 16.5 (cm)
